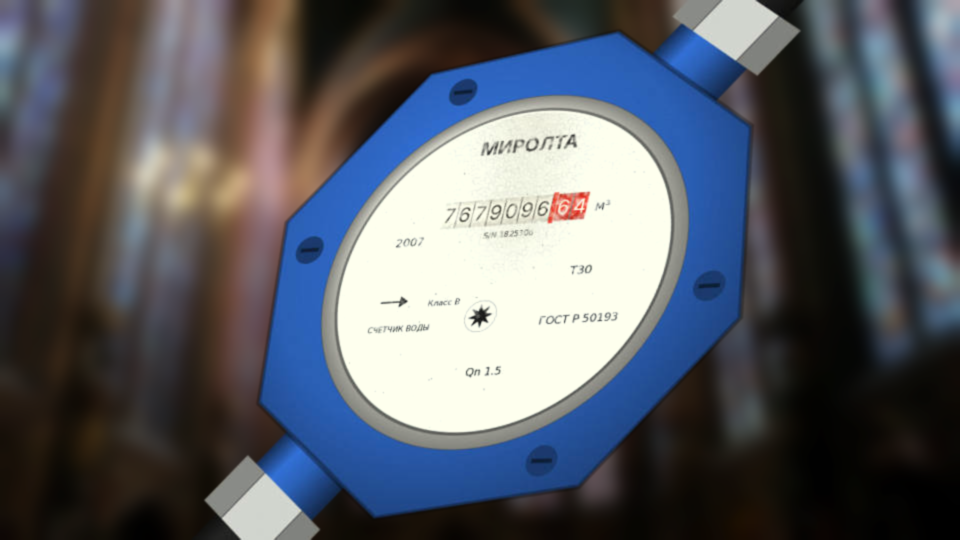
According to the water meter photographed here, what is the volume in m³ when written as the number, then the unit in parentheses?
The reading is 7679096.64 (m³)
